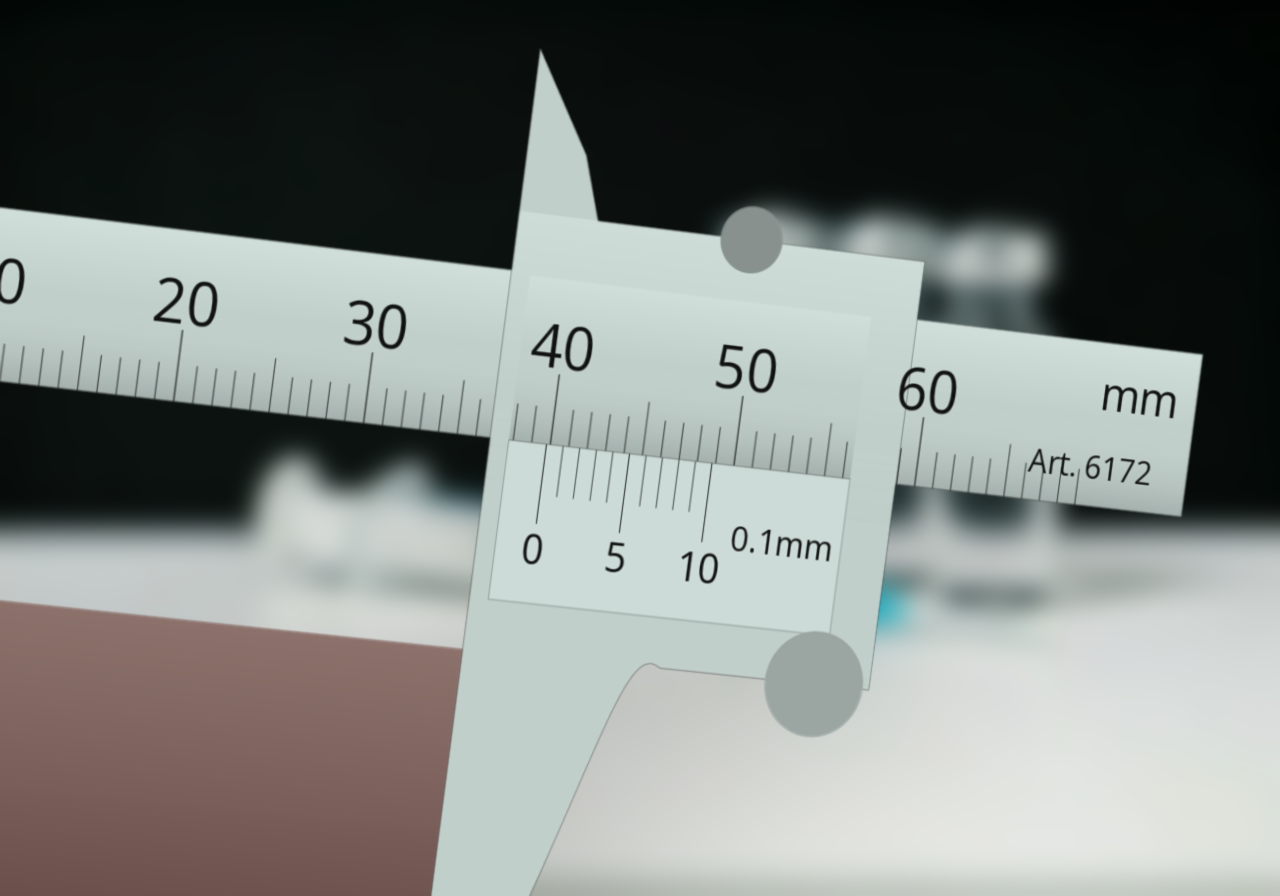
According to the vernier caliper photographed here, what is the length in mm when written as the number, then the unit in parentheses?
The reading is 39.8 (mm)
